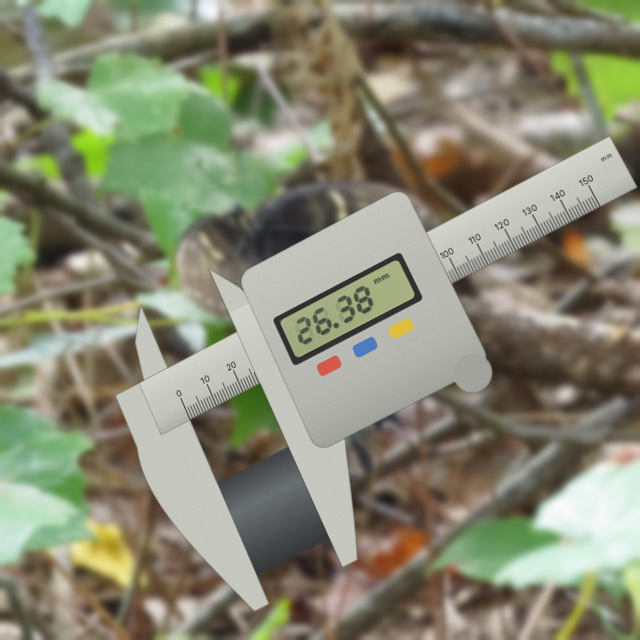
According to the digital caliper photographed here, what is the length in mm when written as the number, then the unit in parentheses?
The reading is 26.38 (mm)
